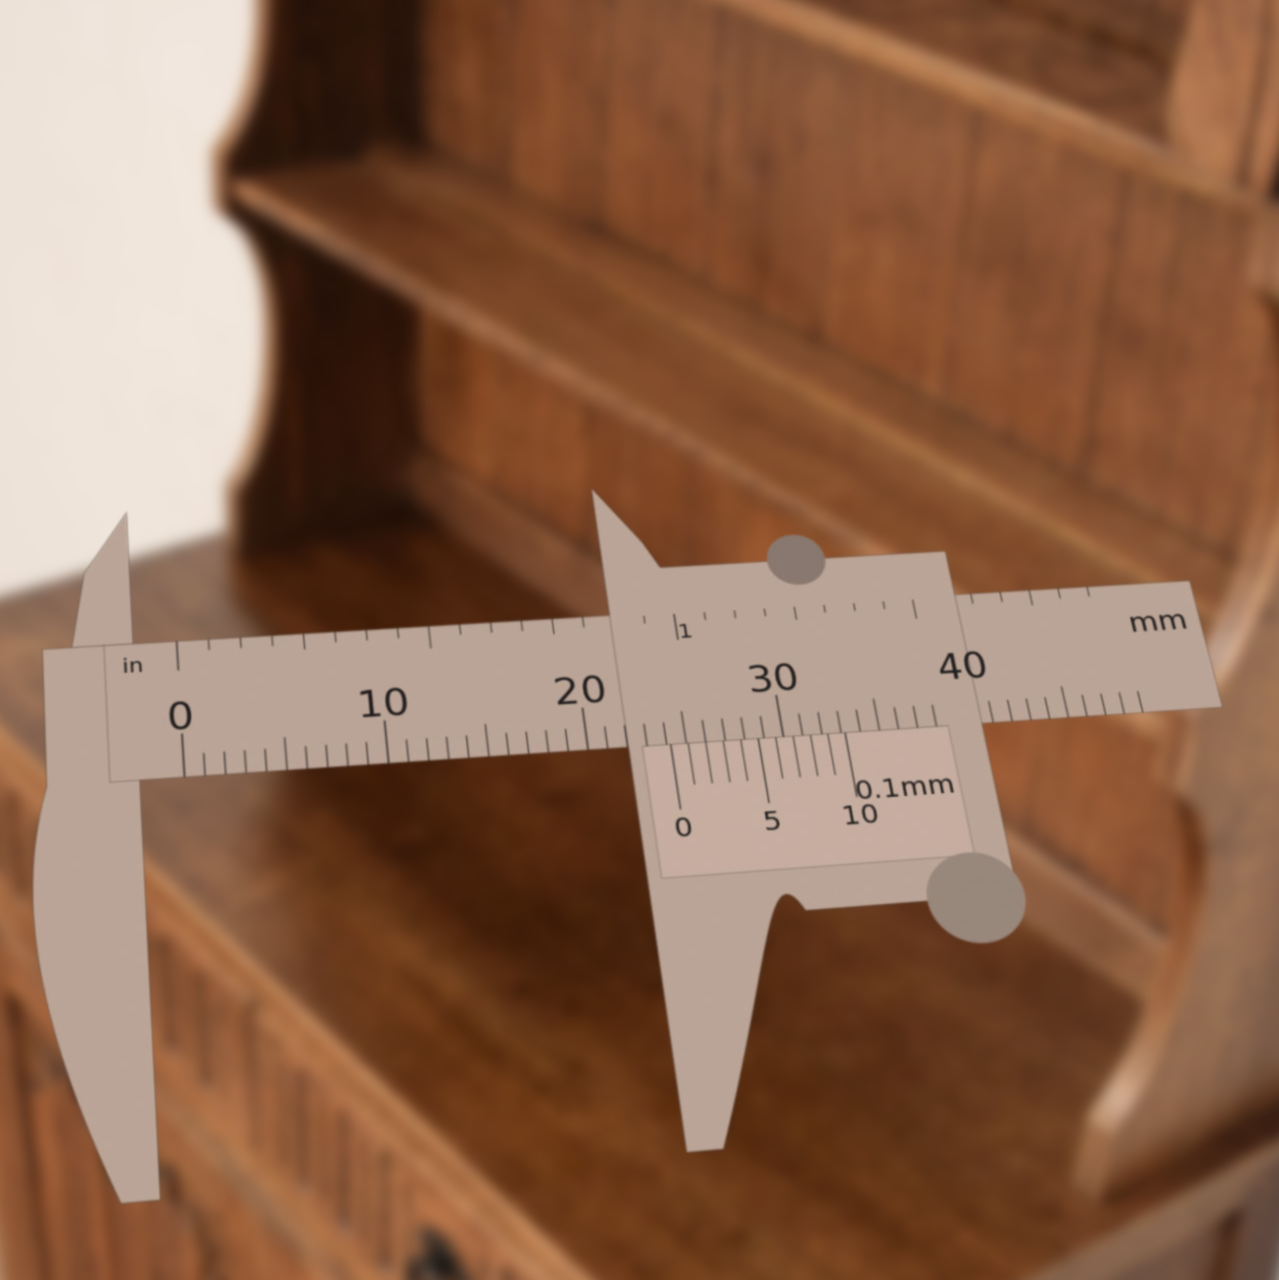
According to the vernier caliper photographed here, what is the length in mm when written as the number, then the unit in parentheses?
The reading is 24.2 (mm)
